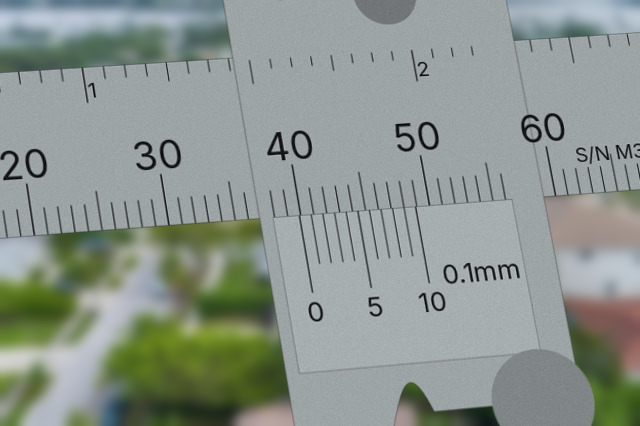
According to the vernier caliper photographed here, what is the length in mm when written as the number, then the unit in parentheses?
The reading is 39.9 (mm)
